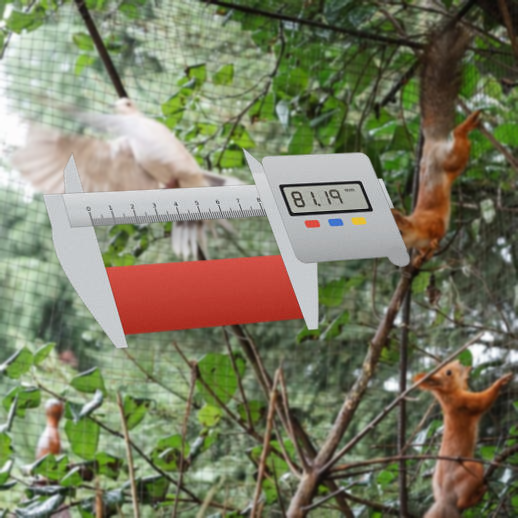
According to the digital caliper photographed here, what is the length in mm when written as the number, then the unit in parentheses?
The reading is 81.19 (mm)
